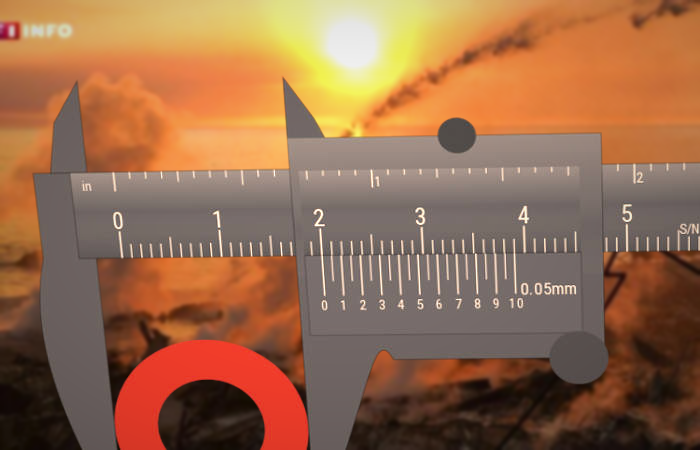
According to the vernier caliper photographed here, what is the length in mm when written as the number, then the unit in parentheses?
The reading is 20.0 (mm)
